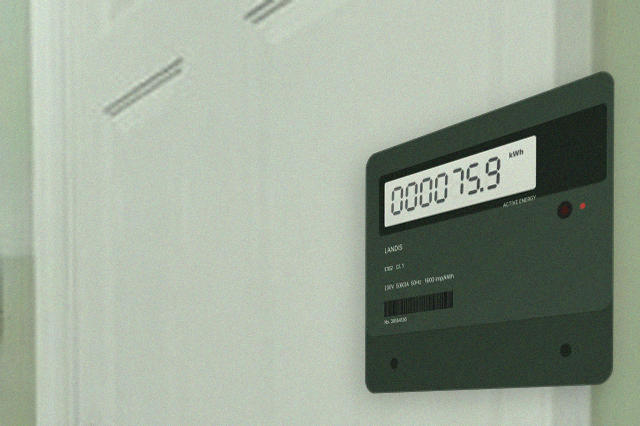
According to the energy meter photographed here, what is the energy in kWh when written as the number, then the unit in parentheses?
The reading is 75.9 (kWh)
